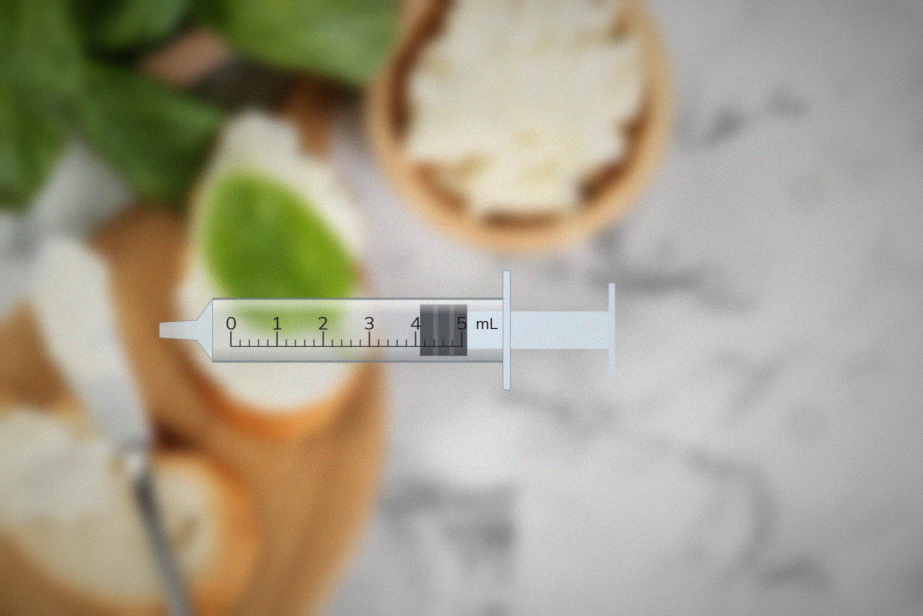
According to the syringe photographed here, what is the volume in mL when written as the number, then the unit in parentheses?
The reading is 4.1 (mL)
